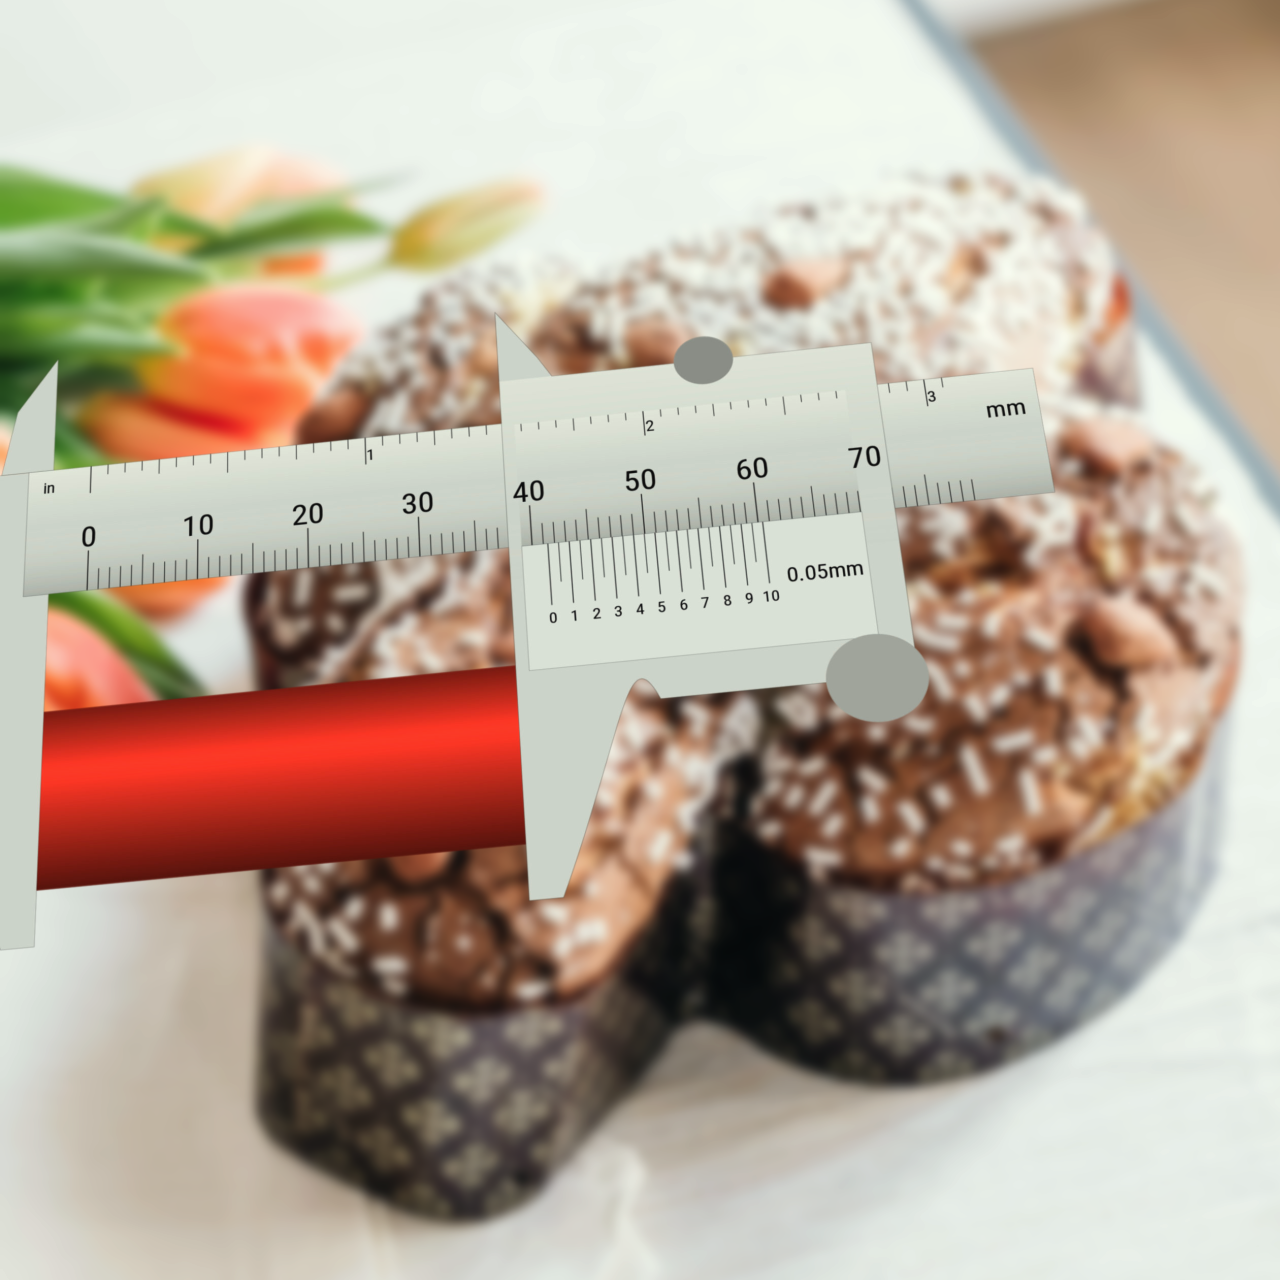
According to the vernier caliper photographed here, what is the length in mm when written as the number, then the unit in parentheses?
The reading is 41.4 (mm)
